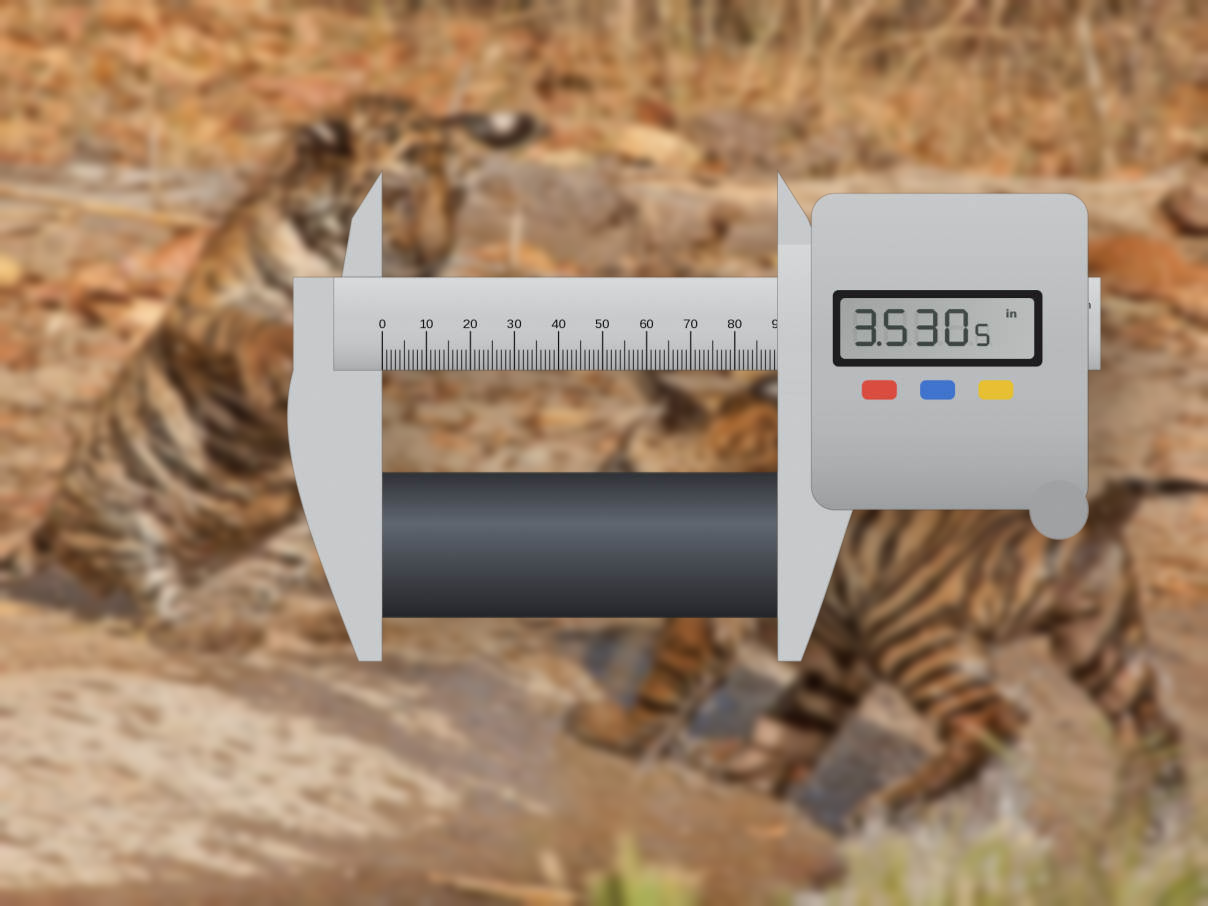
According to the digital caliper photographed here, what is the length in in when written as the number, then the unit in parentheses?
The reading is 3.5305 (in)
